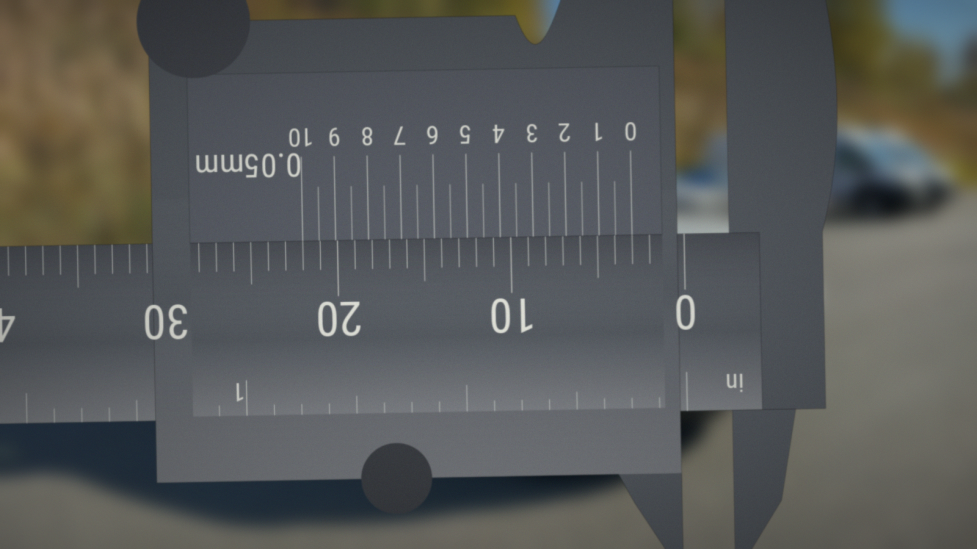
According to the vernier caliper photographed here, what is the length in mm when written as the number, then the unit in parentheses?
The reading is 3.0 (mm)
